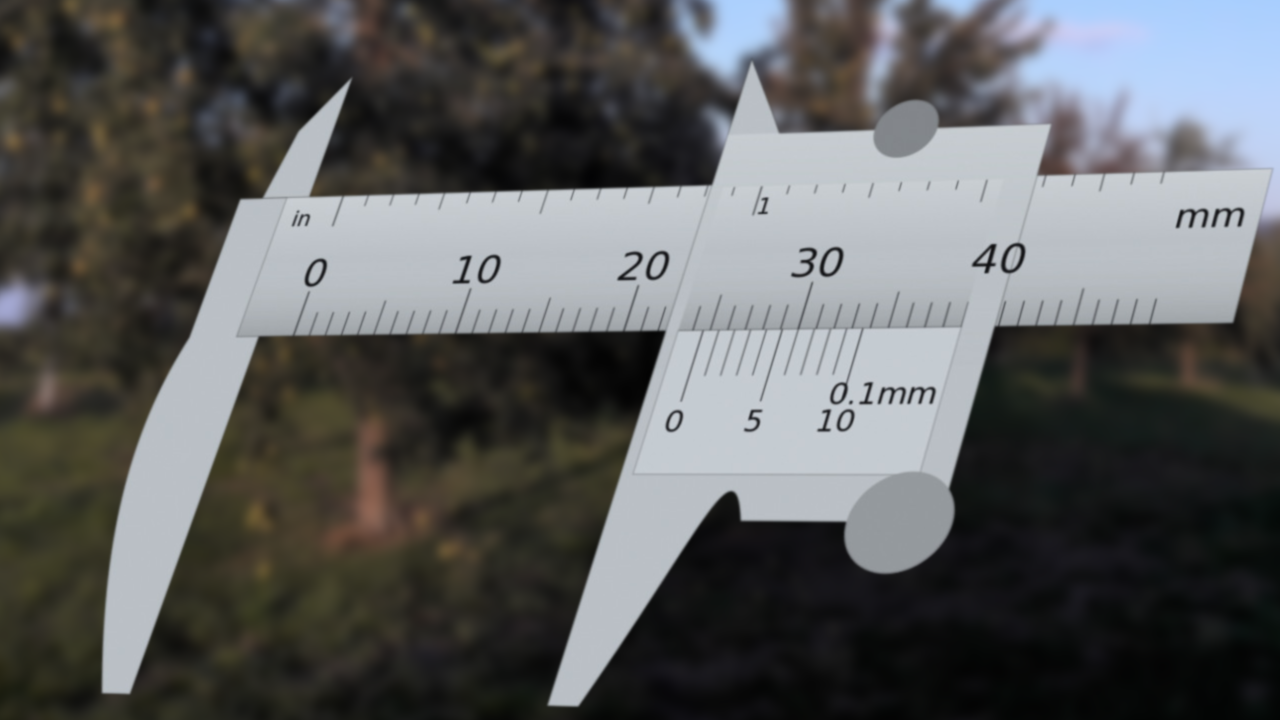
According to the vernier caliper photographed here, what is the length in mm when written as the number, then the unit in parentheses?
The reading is 24.6 (mm)
